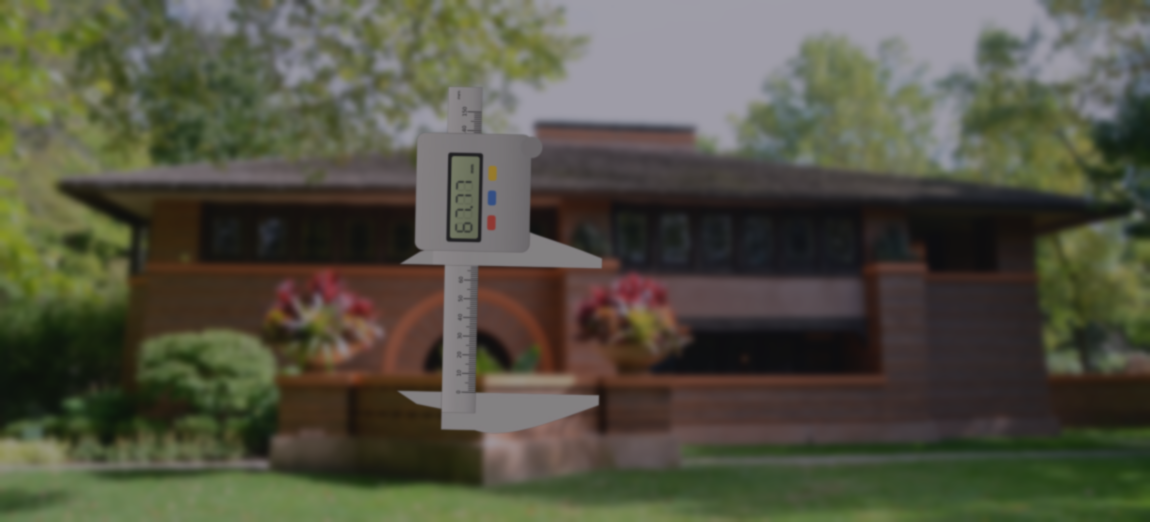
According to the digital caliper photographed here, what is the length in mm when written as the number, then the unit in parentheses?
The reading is 67.77 (mm)
